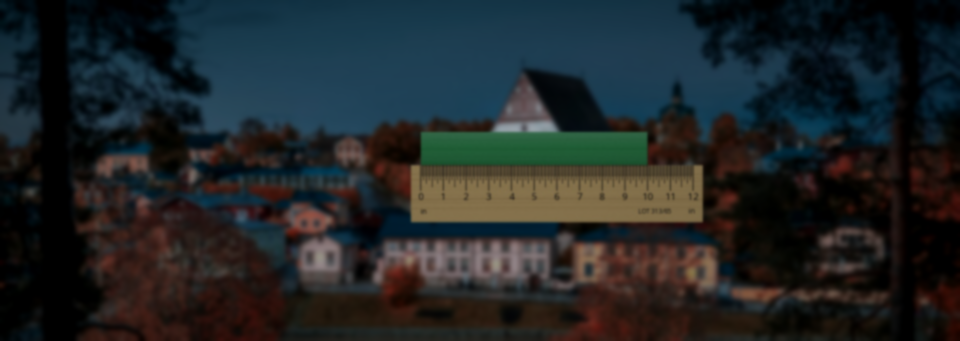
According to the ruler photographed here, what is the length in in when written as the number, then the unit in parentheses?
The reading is 10 (in)
